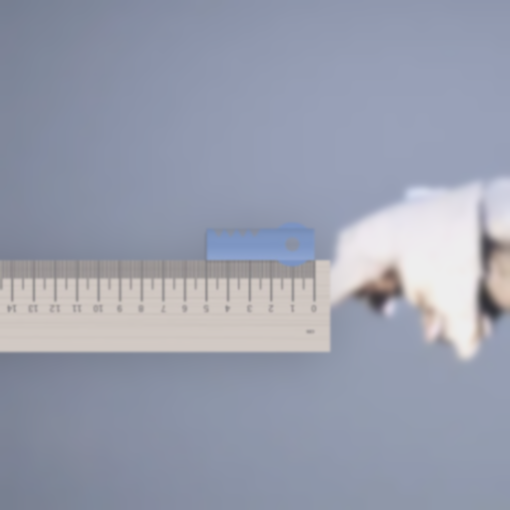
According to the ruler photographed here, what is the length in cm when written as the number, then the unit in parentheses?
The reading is 5 (cm)
